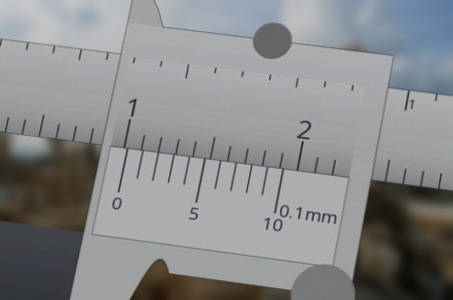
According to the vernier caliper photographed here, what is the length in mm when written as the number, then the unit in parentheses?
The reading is 10.2 (mm)
